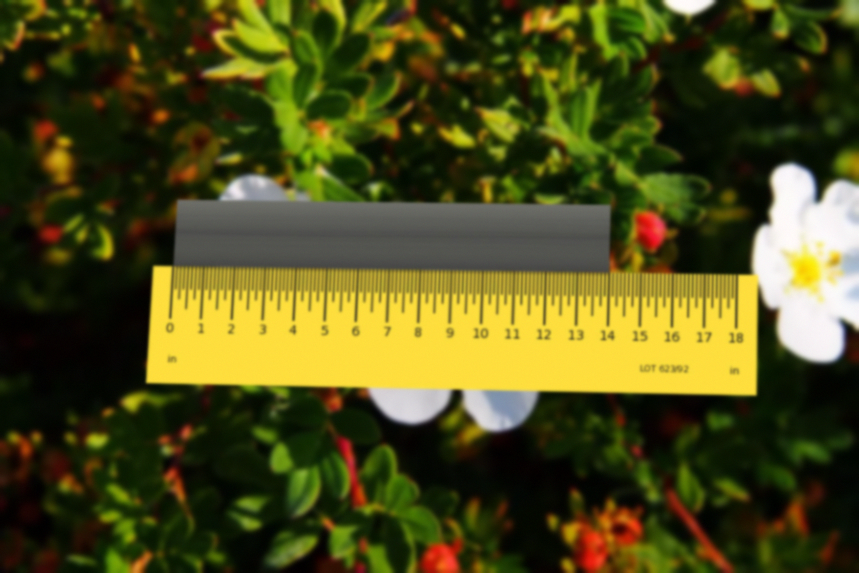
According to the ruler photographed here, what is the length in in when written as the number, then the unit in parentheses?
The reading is 14 (in)
